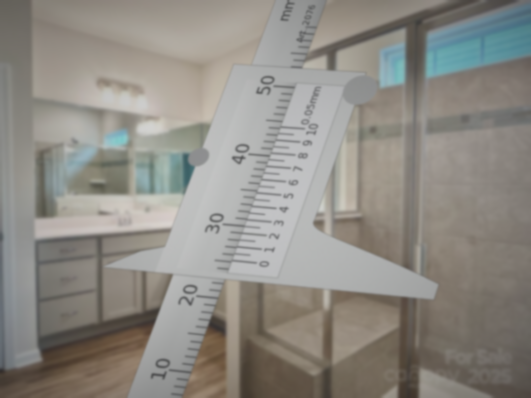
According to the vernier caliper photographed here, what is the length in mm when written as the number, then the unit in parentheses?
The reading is 25.2 (mm)
